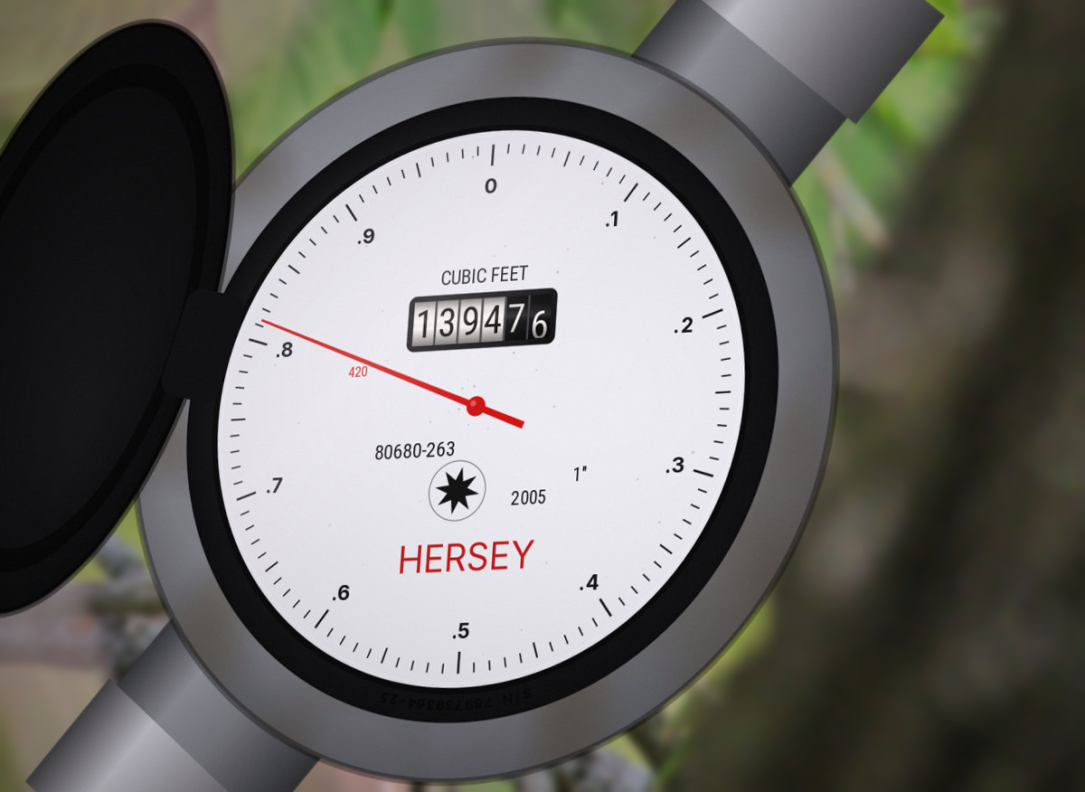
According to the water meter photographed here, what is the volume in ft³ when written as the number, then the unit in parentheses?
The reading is 139475.81 (ft³)
